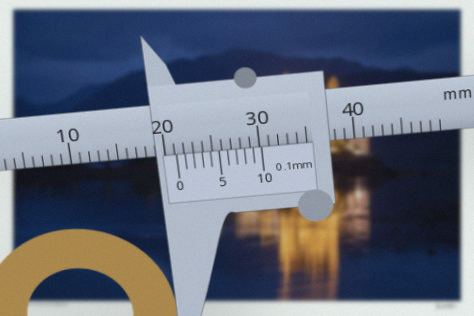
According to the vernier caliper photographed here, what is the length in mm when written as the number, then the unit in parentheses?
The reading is 21.2 (mm)
